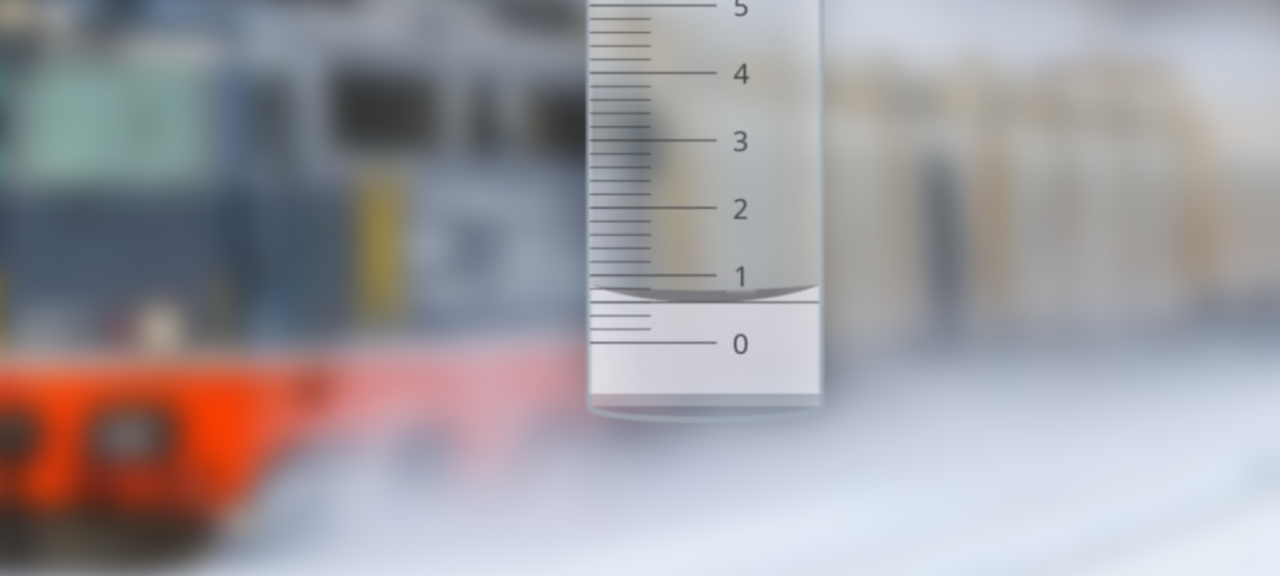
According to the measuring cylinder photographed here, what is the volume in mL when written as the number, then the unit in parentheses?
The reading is 0.6 (mL)
